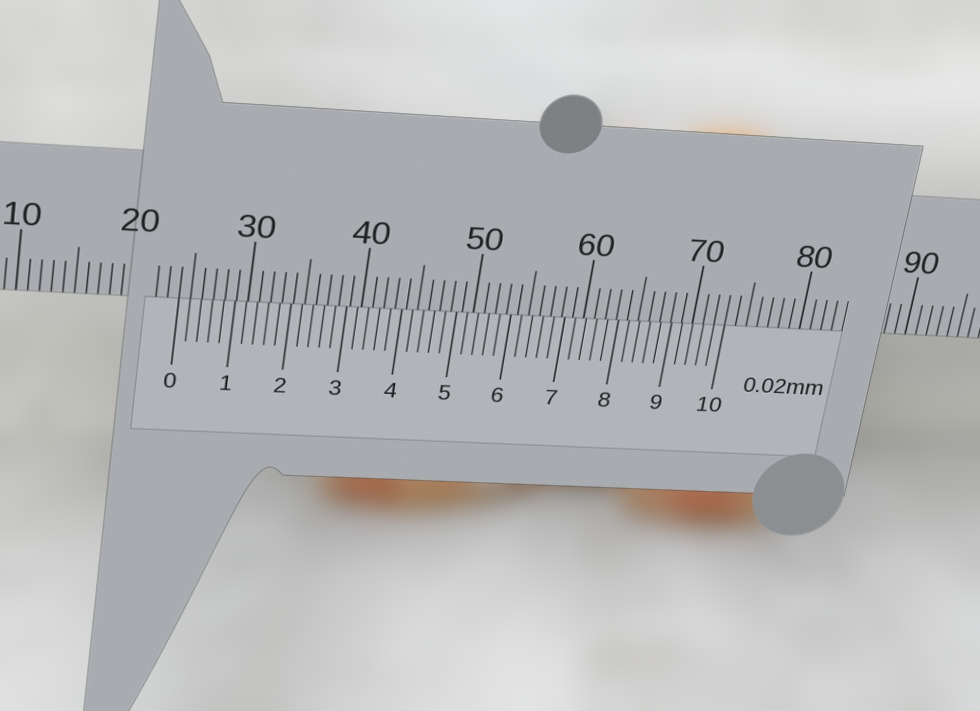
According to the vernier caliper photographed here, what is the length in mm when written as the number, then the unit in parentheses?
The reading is 24.0 (mm)
